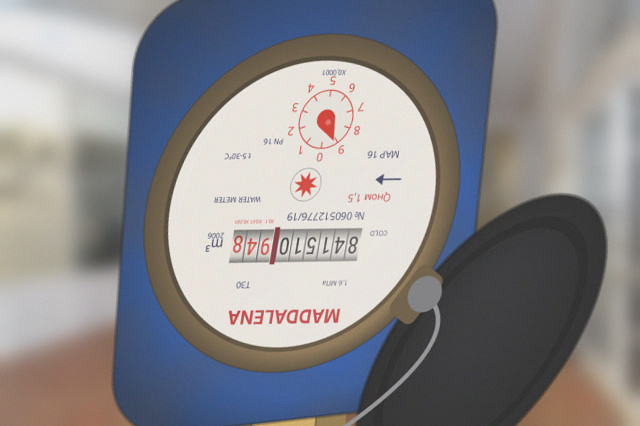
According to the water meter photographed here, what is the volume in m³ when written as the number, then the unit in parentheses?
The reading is 841510.9479 (m³)
